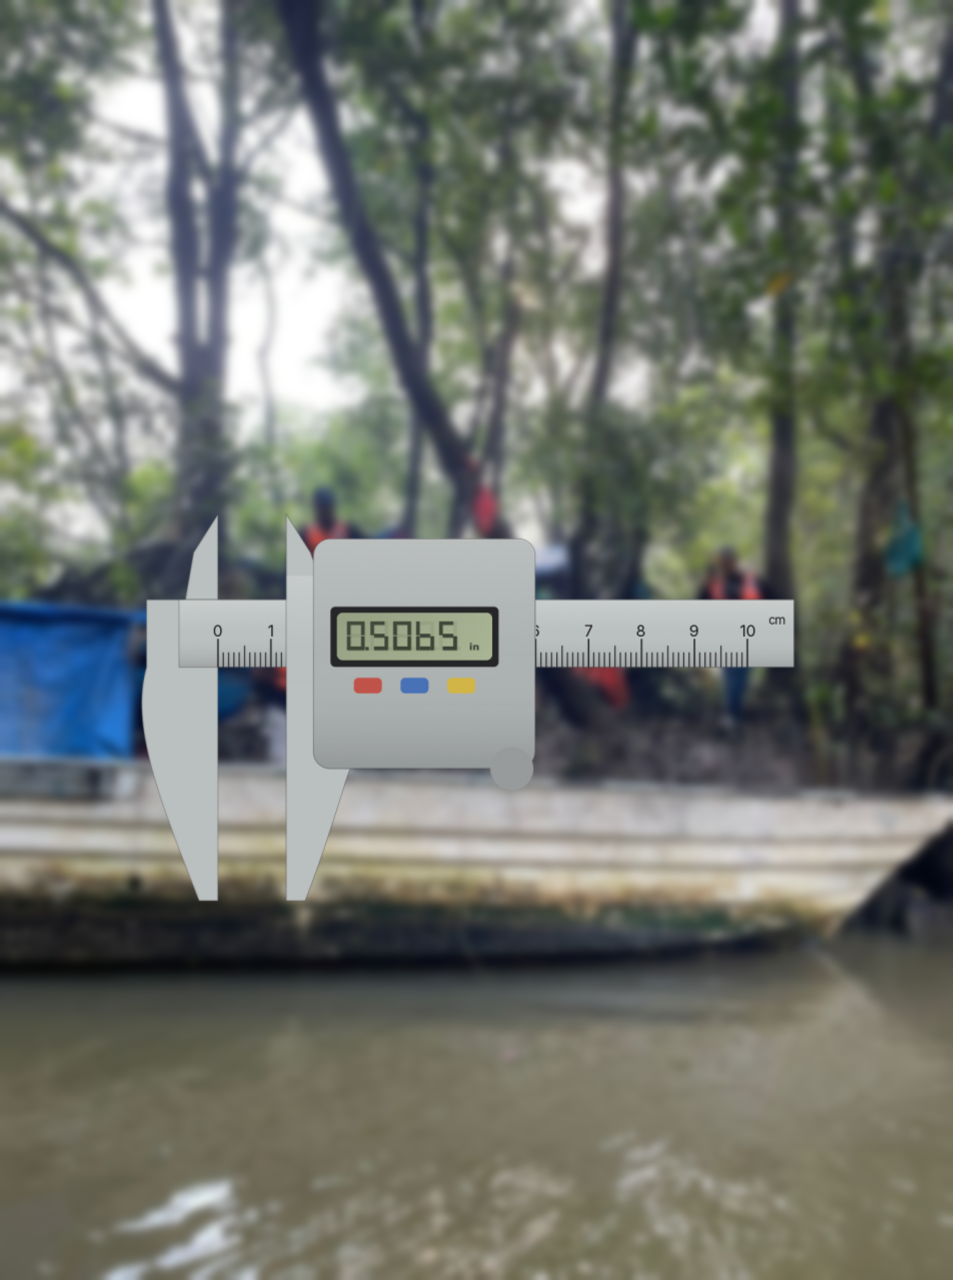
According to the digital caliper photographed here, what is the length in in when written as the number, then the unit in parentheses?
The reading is 0.5065 (in)
